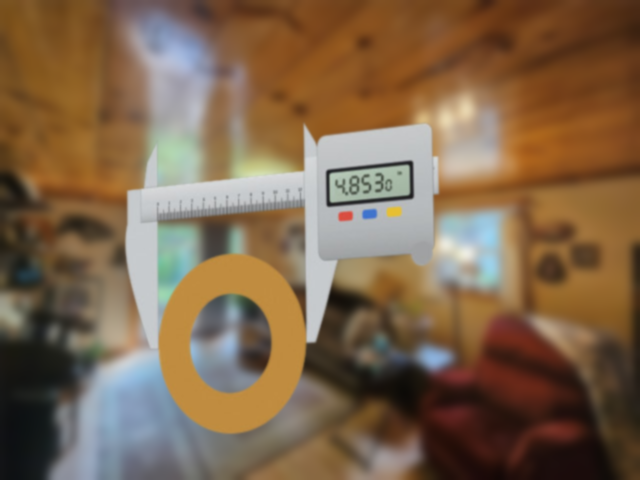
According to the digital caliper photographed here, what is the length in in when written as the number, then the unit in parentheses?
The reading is 4.8530 (in)
